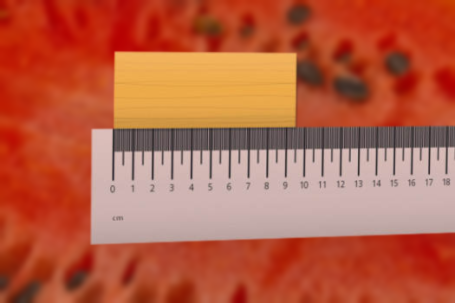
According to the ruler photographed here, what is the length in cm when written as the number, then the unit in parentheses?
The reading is 9.5 (cm)
